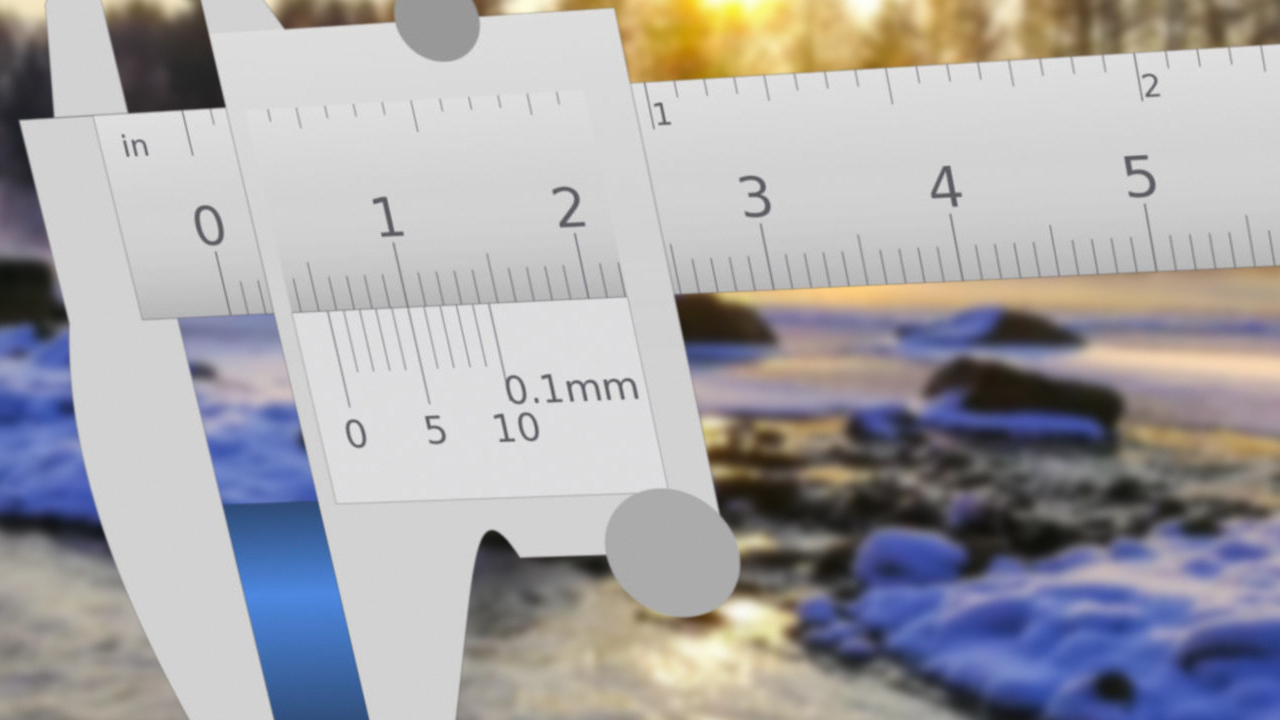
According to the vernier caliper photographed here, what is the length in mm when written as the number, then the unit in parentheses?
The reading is 5.5 (mm)
